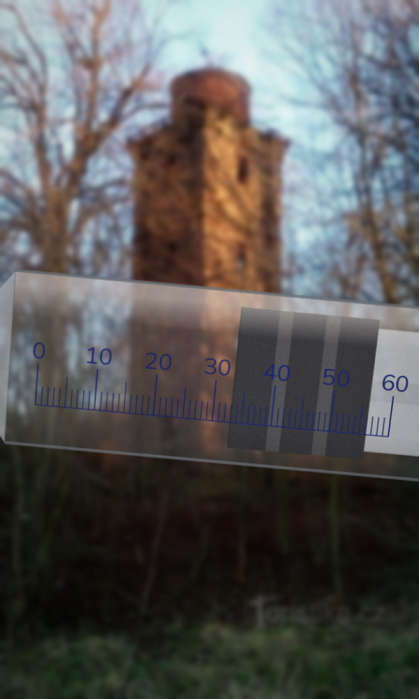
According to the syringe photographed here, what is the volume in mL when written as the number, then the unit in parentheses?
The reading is 33 (mL)
